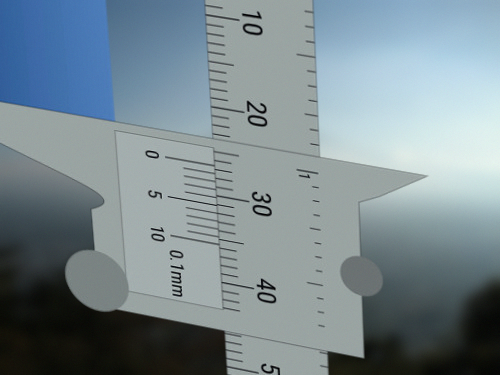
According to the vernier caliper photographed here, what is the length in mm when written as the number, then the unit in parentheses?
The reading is 26.6 (mm)
